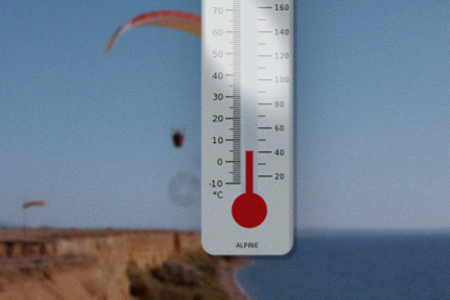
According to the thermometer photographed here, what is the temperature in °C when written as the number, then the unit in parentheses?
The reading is 5 (°C)
